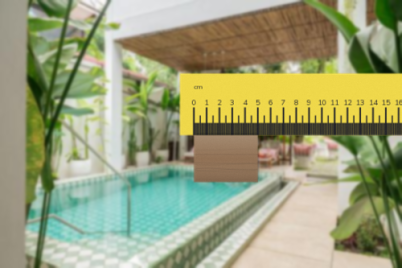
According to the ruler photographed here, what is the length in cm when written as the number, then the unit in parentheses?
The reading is 5 (cm)
